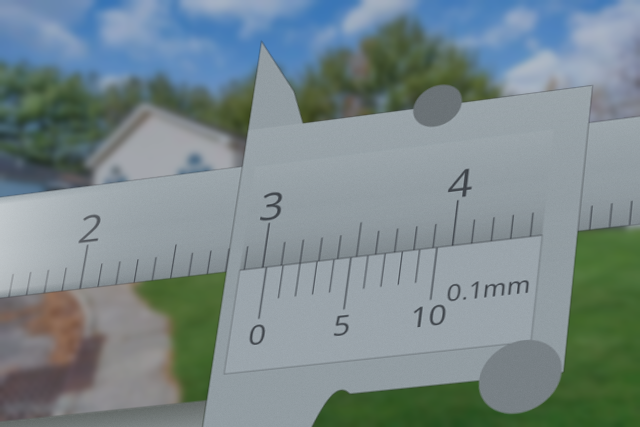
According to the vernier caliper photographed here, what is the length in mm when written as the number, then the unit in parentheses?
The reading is 30.2 (mm)
